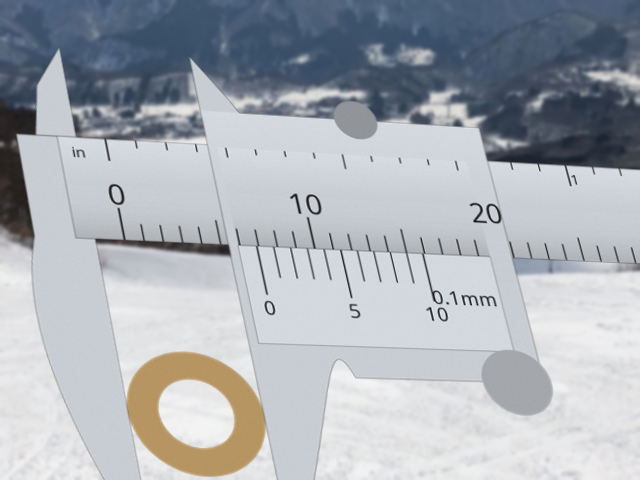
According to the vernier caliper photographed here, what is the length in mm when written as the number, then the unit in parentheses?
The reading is 6.9 (mm)
